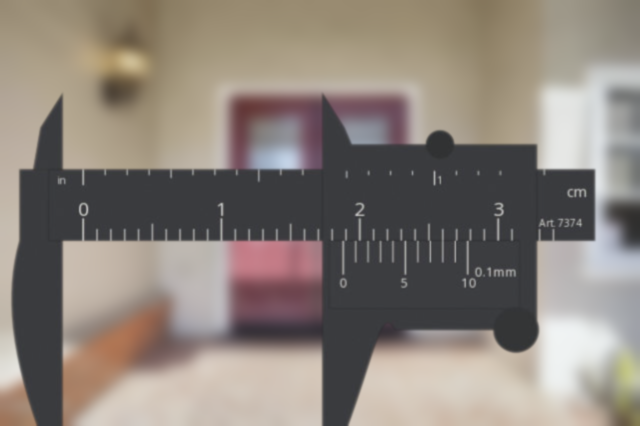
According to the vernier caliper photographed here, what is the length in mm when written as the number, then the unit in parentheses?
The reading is 18.8 (mm)
